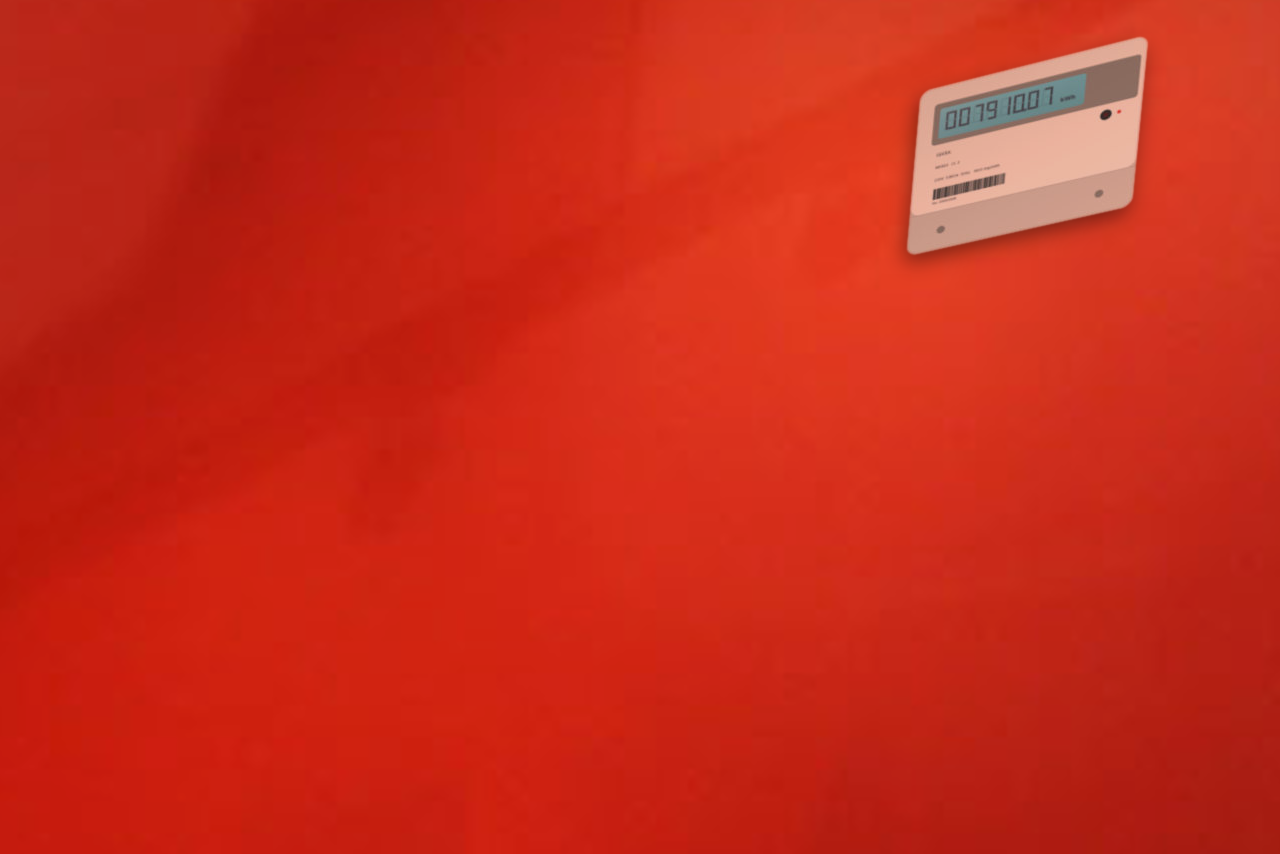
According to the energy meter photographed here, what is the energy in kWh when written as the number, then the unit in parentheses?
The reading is 7910.07 (kWh)
